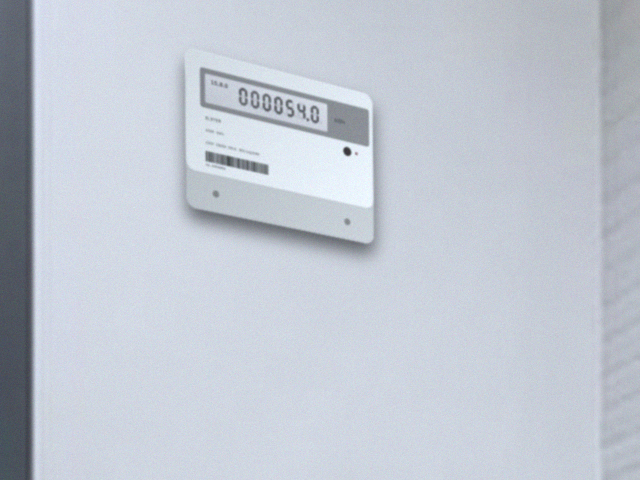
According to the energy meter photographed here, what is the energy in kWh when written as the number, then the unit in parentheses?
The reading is 54.0 (kWh)
